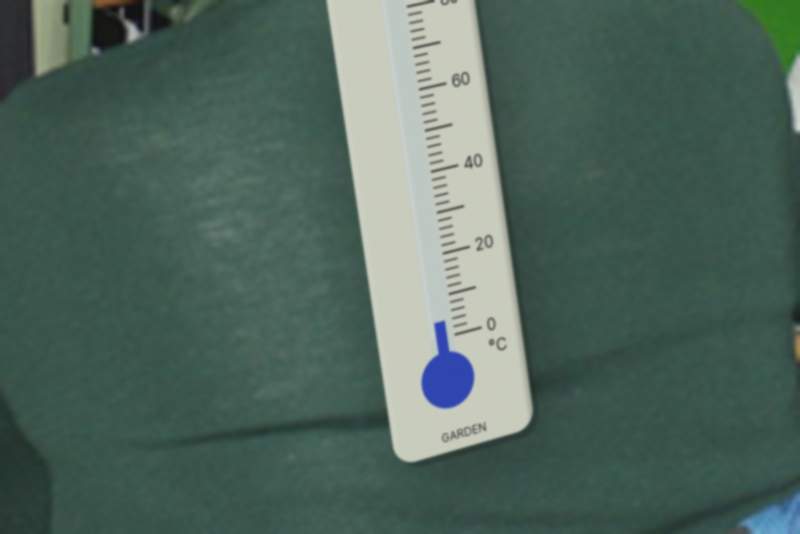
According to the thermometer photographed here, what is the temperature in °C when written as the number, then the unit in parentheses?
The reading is 4 (°C)
